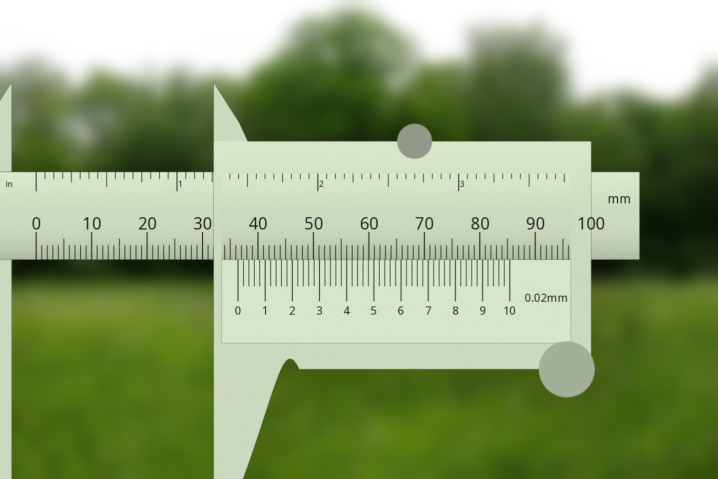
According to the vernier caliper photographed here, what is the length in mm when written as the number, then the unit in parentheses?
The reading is 36.4 (mm)
